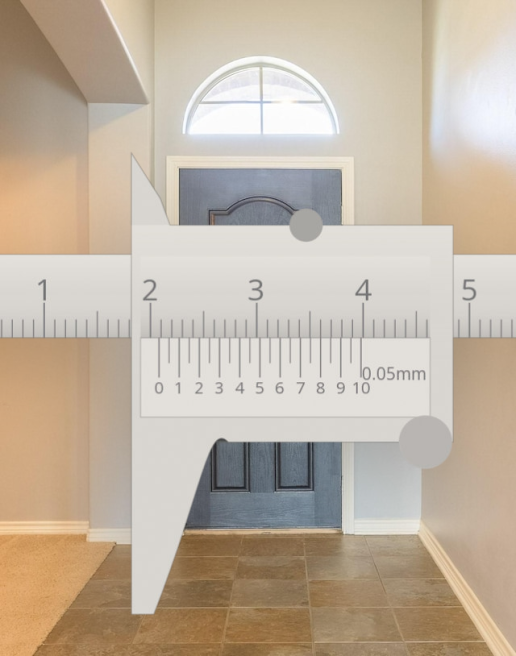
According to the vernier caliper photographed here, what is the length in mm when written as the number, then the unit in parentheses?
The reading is 20.8 (mm)
